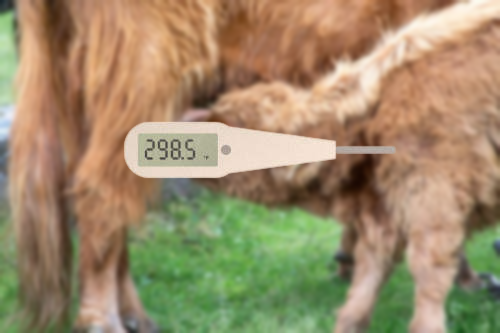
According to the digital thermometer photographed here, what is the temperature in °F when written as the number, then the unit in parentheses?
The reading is 298.5 (°F)
